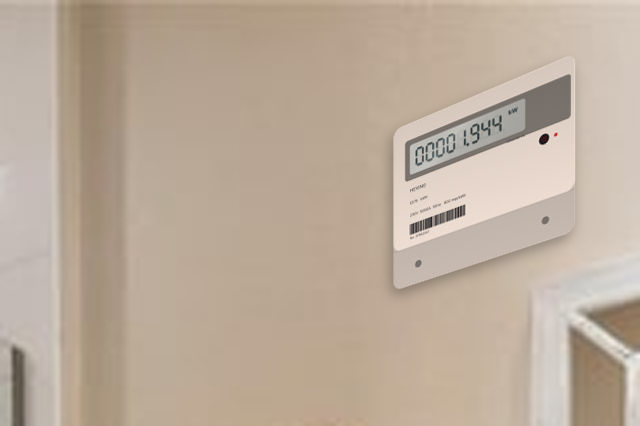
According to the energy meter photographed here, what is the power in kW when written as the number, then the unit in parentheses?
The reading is 1.944 (kW)
